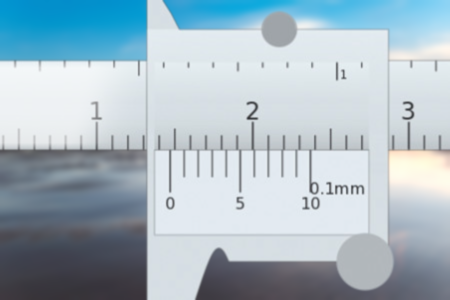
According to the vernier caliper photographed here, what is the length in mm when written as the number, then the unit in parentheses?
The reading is 14.7 (mm)
